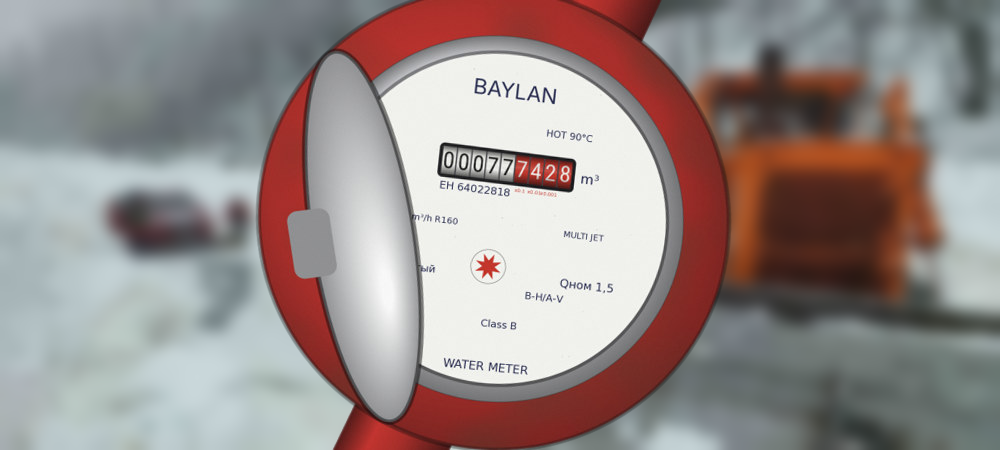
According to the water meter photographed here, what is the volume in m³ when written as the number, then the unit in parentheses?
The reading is 77.7428 (m³)
